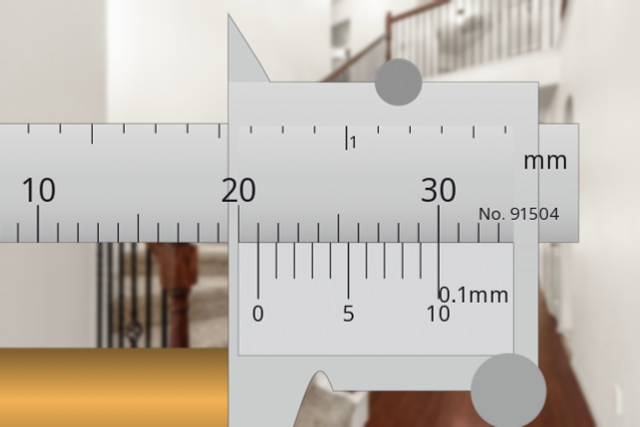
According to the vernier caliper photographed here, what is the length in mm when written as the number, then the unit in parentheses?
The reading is 21.0 (mm)
